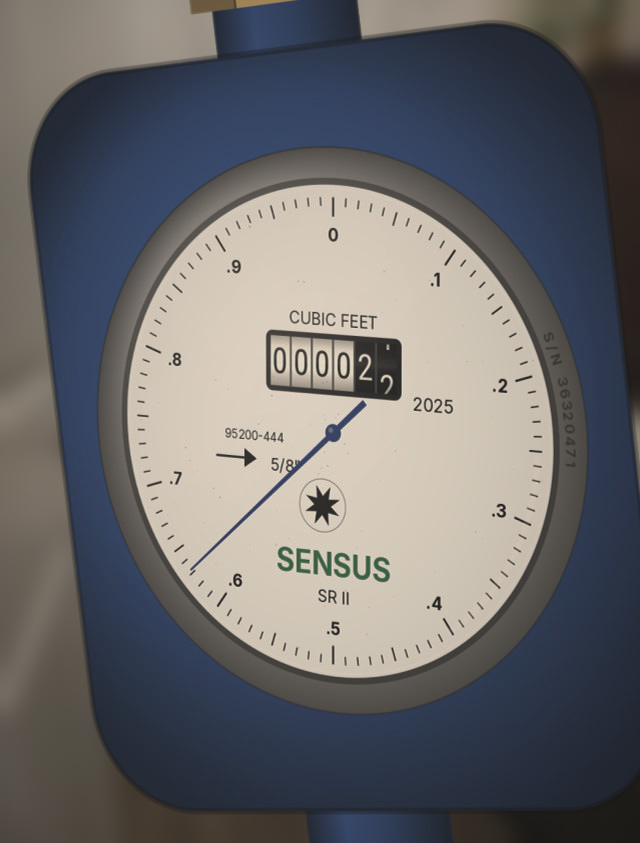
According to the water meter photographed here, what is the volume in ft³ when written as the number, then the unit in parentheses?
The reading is 21.63 (ft³)
